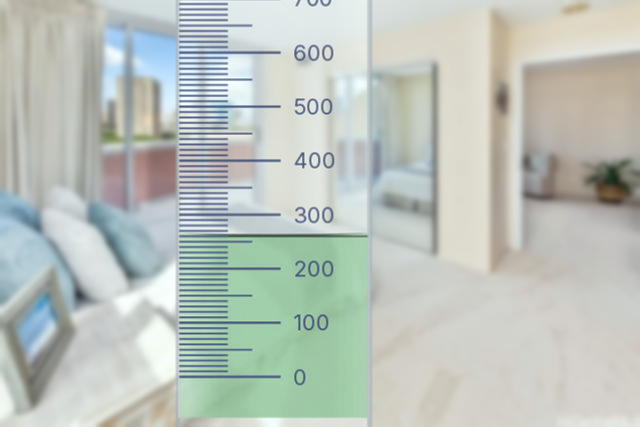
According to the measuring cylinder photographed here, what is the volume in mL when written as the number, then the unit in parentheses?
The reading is 260 (mL)
